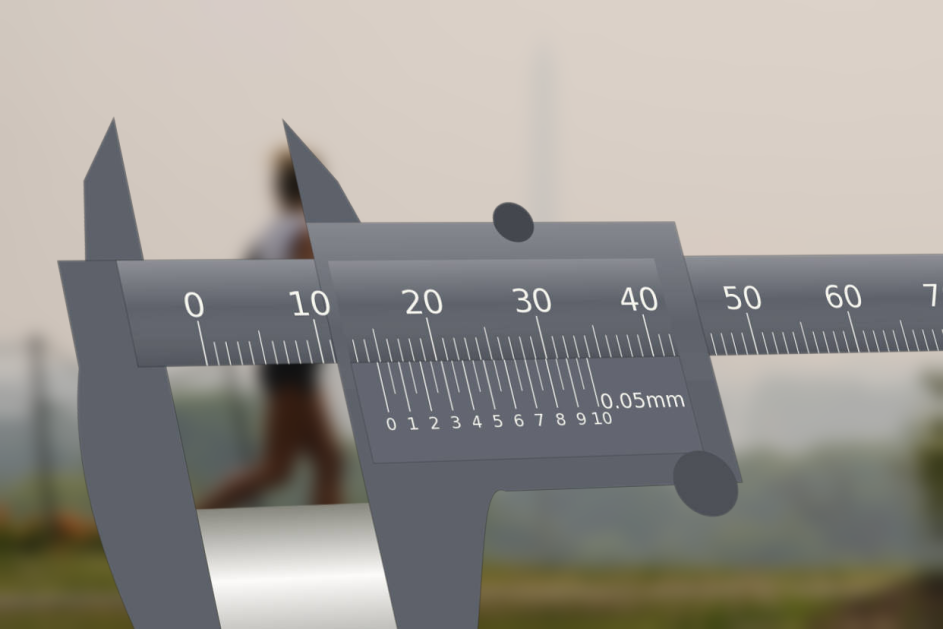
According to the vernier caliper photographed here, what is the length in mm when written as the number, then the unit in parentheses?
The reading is 14.7 (mm)
